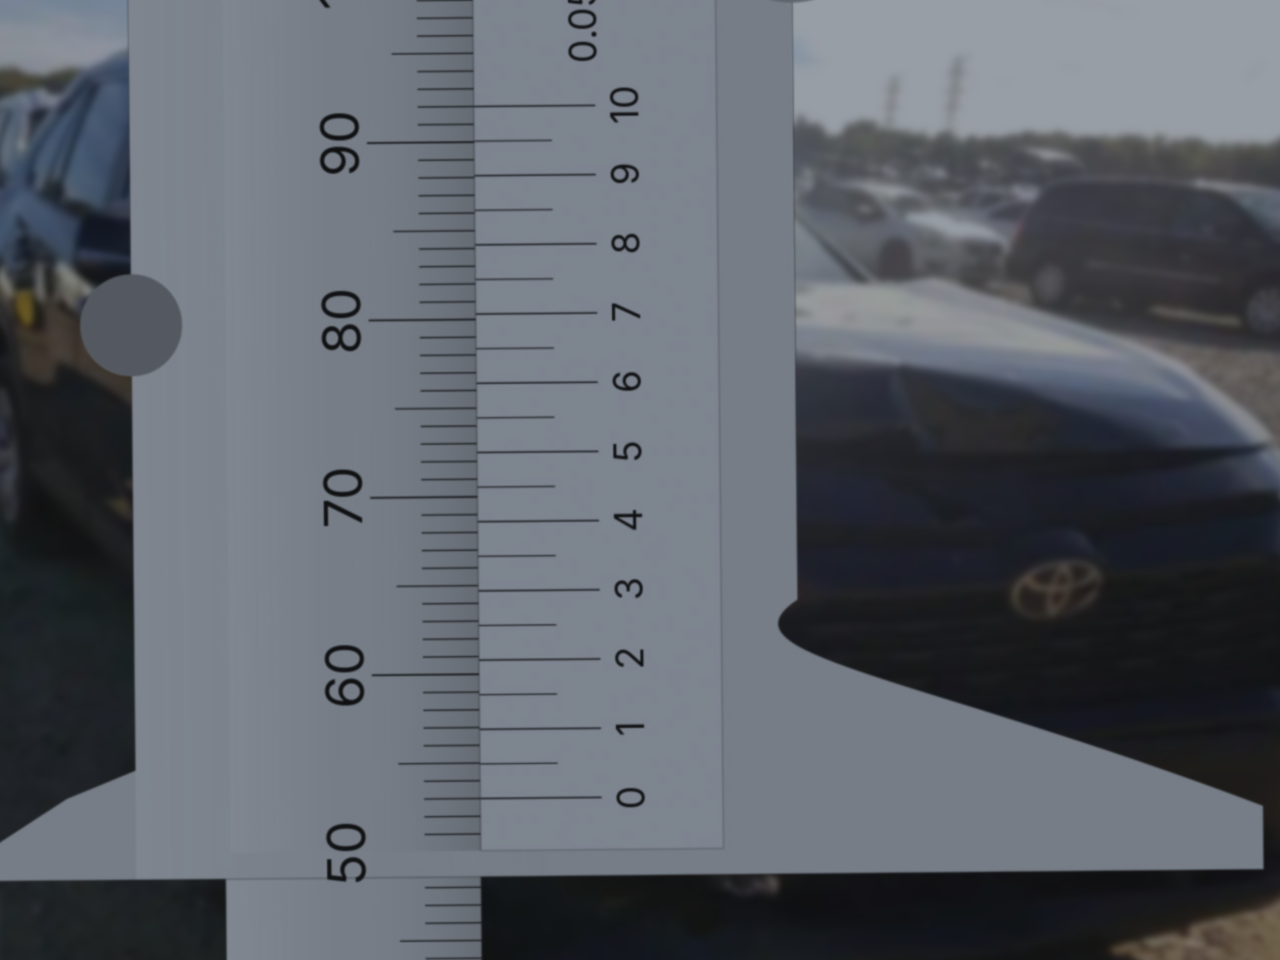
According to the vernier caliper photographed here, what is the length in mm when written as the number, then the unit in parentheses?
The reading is 53.0 (mm)
